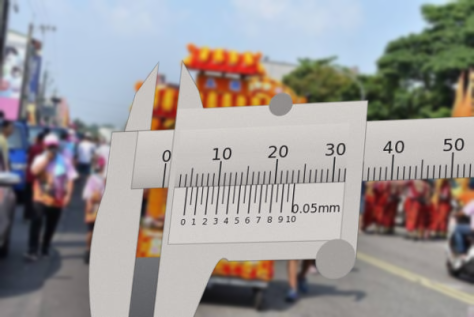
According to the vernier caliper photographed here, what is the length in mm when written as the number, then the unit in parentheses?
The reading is 4.4 (mm)
